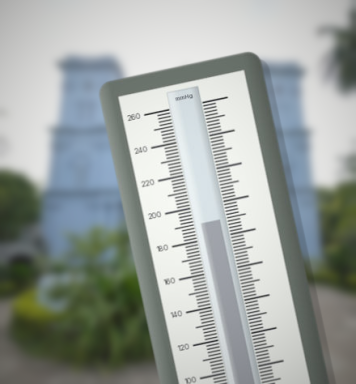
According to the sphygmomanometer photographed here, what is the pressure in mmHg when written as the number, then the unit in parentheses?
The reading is 190 (mmHg)
